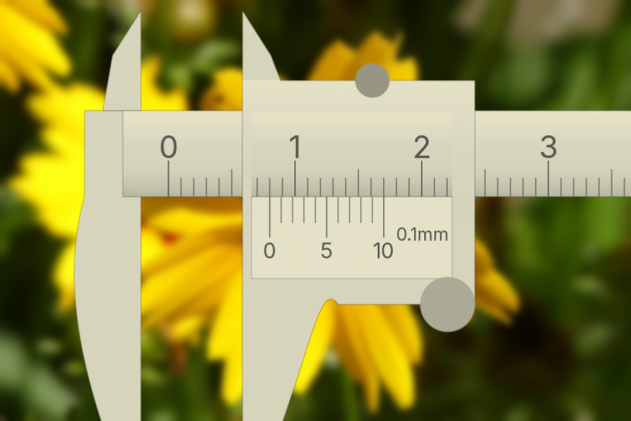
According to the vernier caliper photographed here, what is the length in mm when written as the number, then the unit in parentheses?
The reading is 8.0 (mm)
